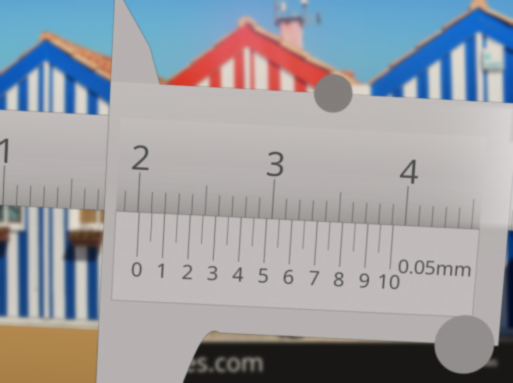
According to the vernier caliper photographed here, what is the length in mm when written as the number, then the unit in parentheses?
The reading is 20.1 (mm)
